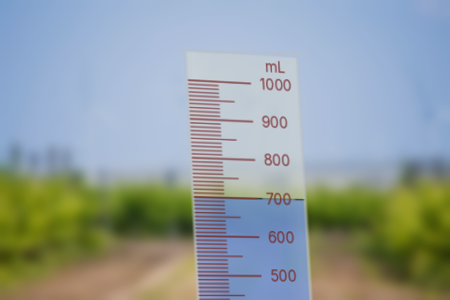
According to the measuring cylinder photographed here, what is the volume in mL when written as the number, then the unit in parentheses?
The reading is 700 (mL)
